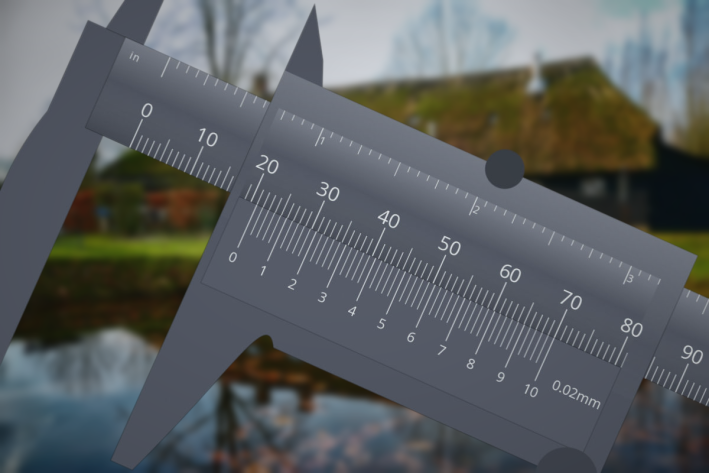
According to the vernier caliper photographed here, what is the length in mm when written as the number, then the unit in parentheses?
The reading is 21.0 (mm)
